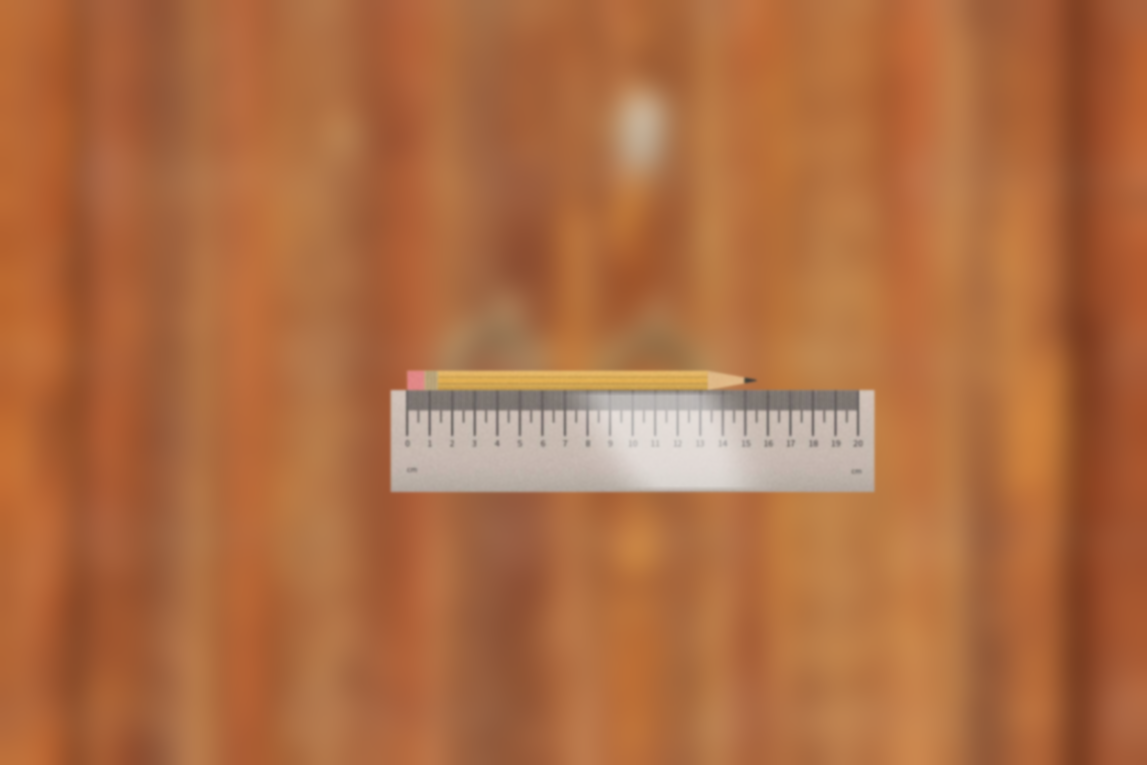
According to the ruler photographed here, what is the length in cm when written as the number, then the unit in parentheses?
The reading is 15.5 (cm)
